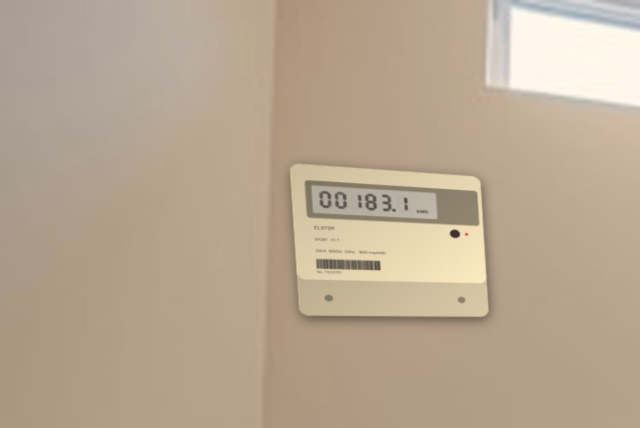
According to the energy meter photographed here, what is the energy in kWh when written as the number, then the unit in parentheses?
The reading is 183.1 (kWh)
